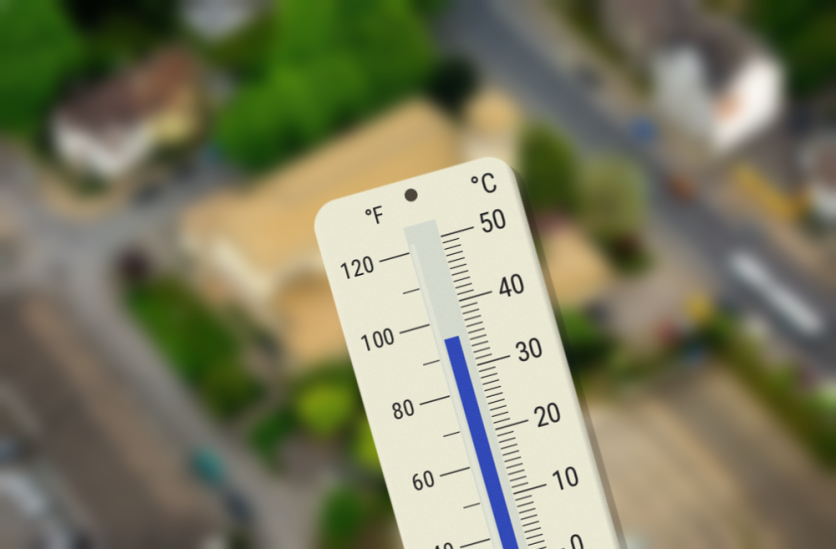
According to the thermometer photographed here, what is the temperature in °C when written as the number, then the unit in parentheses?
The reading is 35 (°C)
